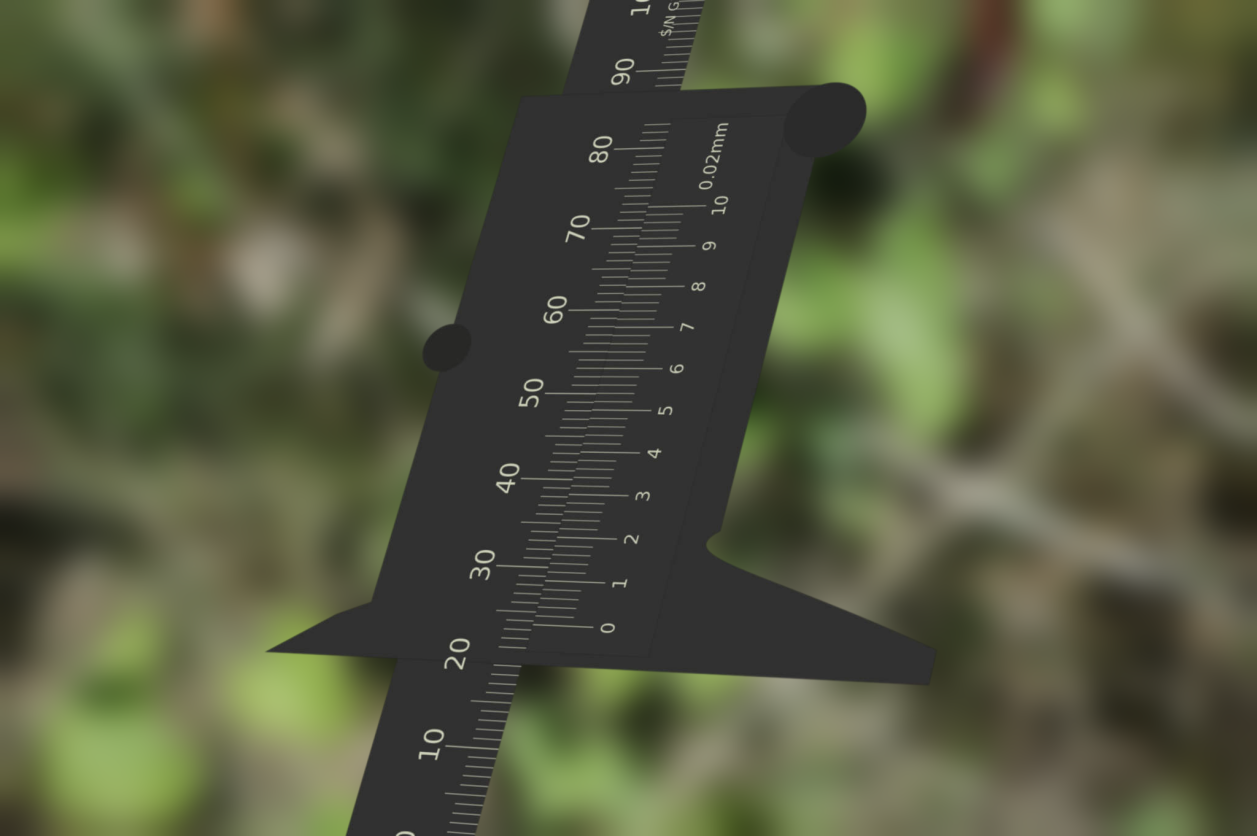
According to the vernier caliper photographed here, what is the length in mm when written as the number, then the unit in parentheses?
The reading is 23.6 (mm)
